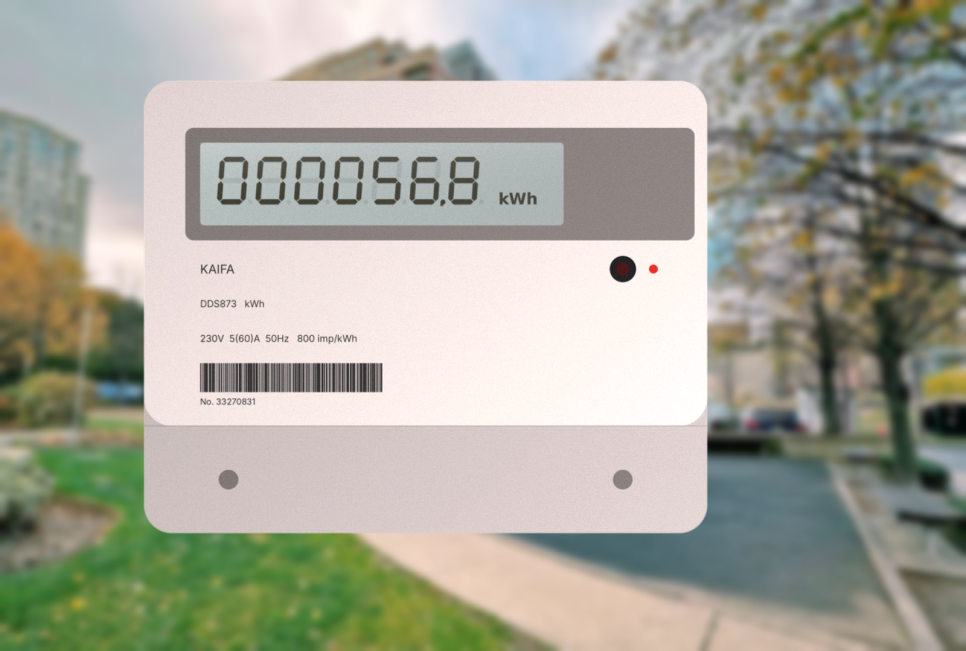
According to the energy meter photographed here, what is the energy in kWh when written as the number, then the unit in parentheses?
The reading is 56.8 (kWh)
